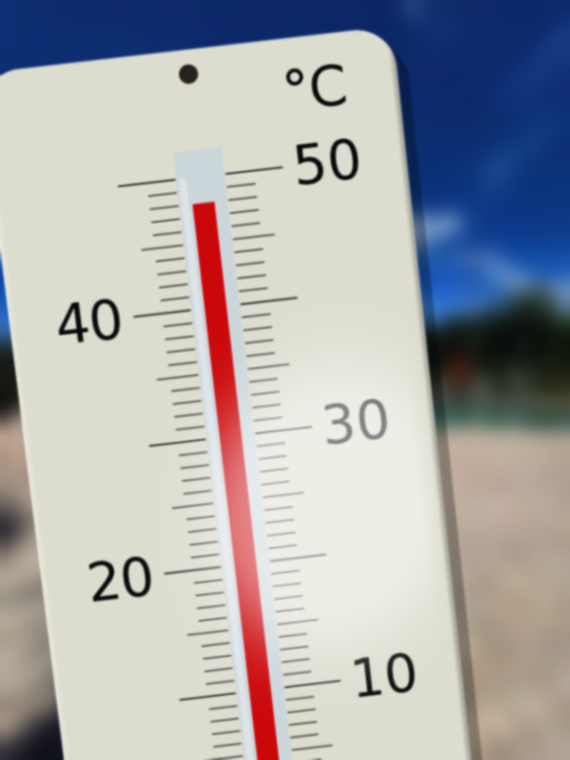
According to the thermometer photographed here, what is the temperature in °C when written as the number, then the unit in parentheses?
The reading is 48 (°C)
